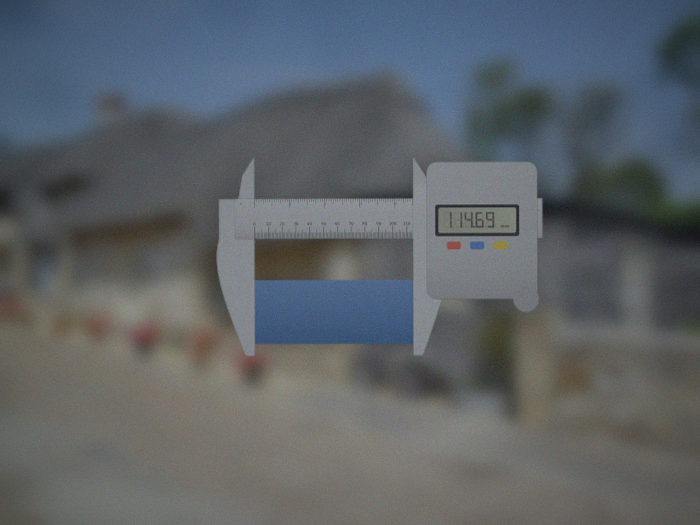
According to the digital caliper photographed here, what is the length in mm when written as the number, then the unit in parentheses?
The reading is 114.69 (mm)
